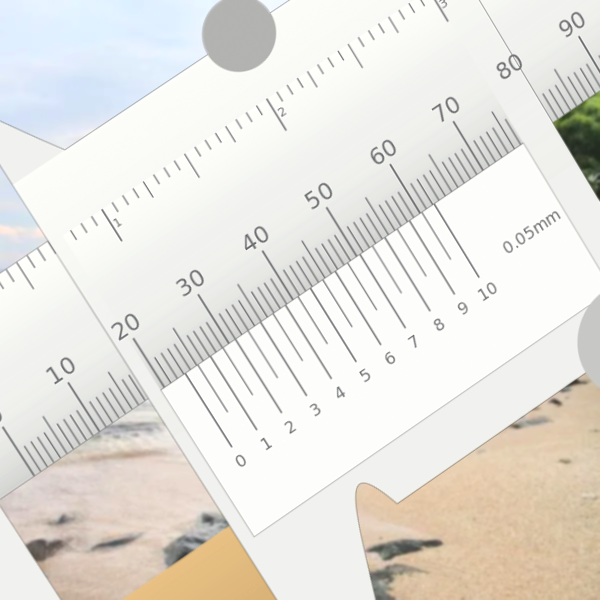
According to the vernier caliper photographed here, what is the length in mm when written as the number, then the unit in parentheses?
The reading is 23.2 (mm)
